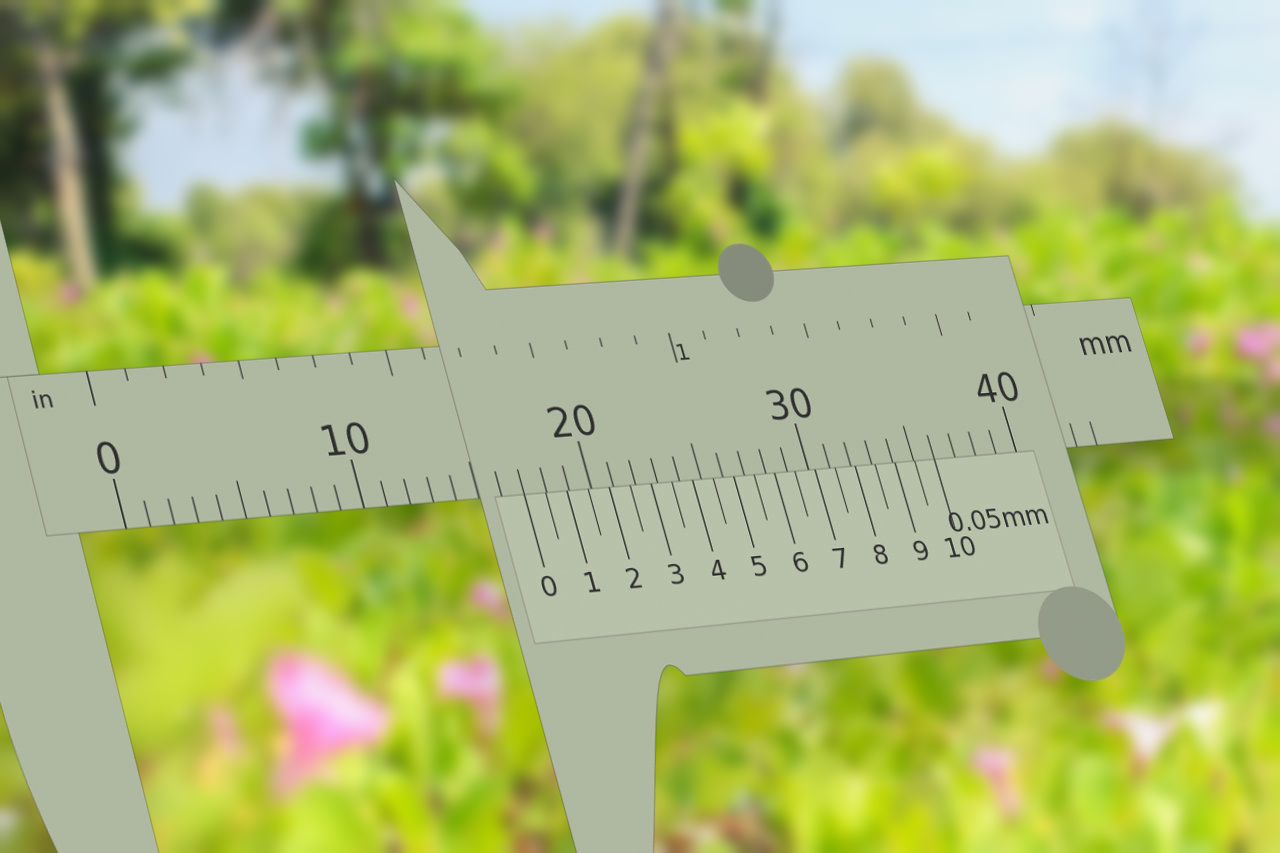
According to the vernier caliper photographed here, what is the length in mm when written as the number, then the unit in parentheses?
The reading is 17.0 (mm)
